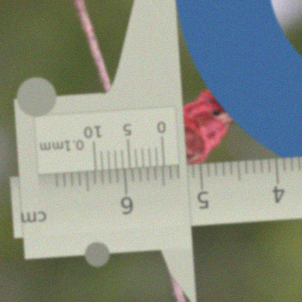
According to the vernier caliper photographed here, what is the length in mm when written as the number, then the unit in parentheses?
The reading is 54.8 (mm)
